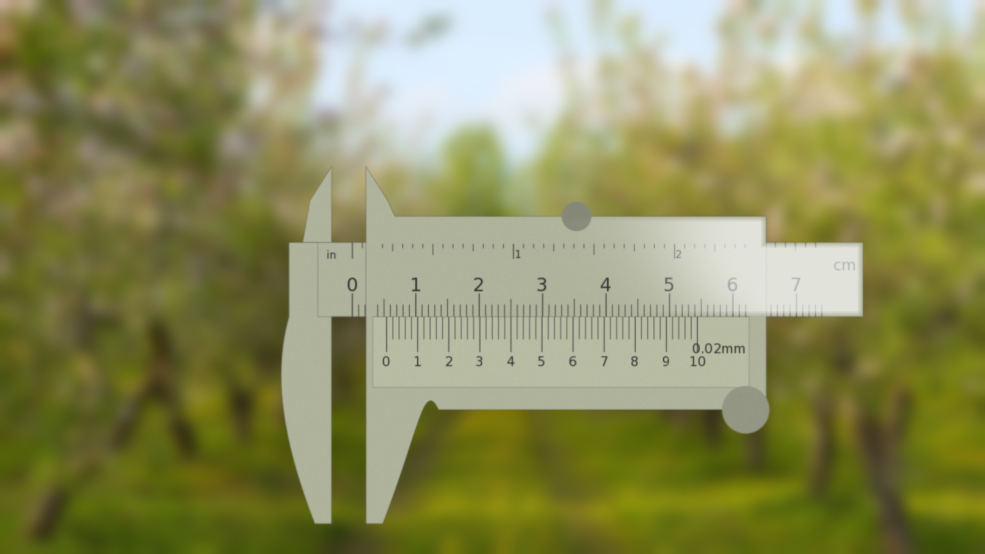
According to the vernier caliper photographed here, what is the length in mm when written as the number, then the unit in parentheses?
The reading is 5.4 (mm)
